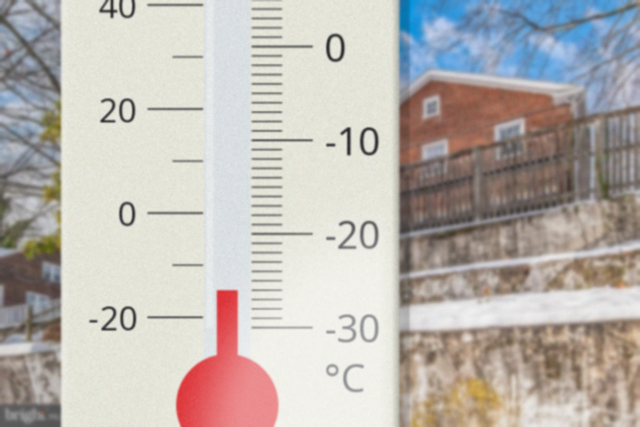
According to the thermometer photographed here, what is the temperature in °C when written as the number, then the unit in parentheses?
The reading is -26 (°C)
